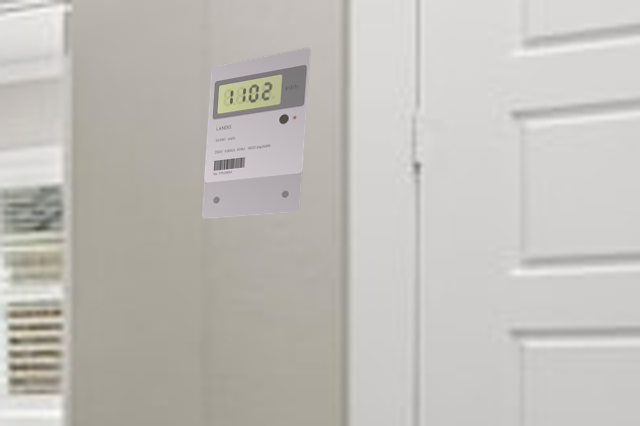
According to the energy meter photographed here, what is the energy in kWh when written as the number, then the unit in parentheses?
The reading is 1102 (kWh)
